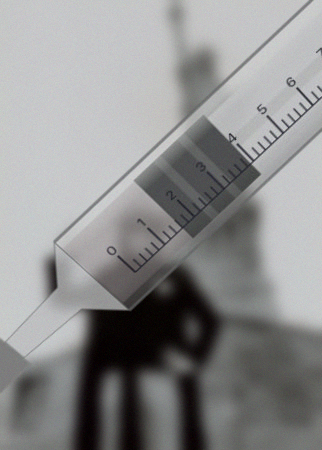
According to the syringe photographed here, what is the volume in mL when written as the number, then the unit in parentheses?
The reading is 1.6 (mL)
